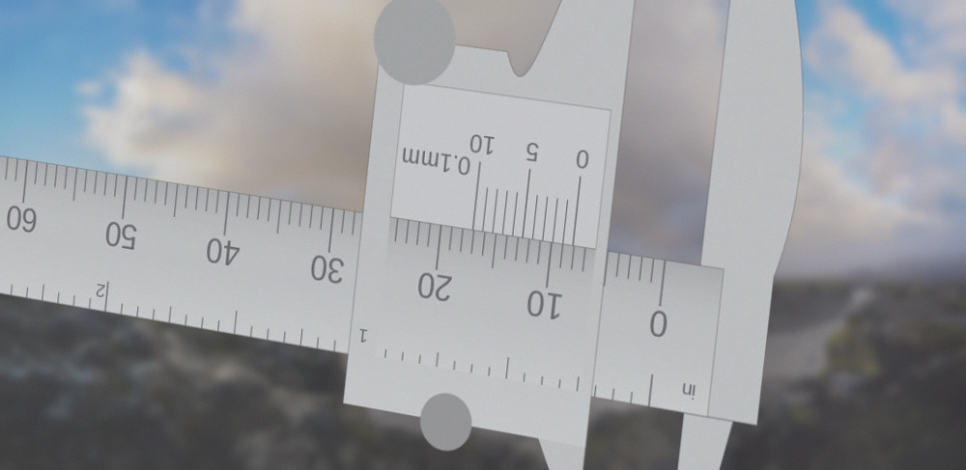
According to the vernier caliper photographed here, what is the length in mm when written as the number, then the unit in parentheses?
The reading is 8.1 (mm)
